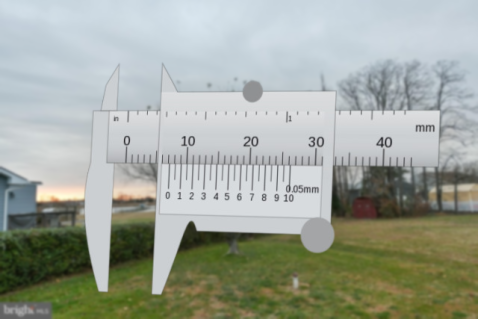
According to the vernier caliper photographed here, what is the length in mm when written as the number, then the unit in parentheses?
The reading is 7.2 (mm)
